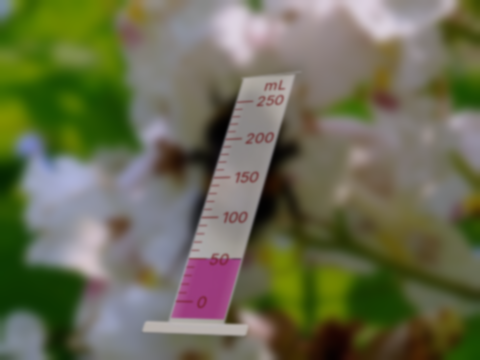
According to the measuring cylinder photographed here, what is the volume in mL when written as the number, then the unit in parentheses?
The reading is 50 (mL)
